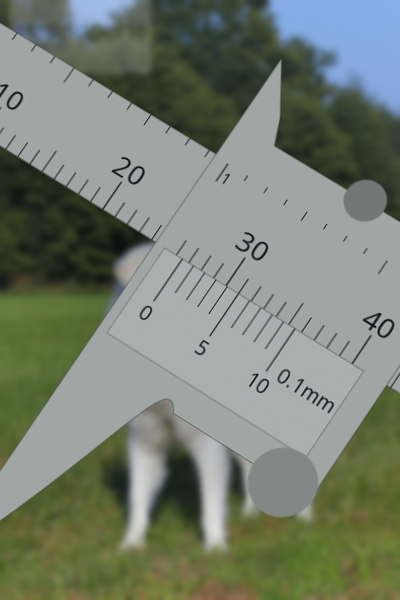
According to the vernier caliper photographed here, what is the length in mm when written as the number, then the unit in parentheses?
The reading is 26.5 (mm)
